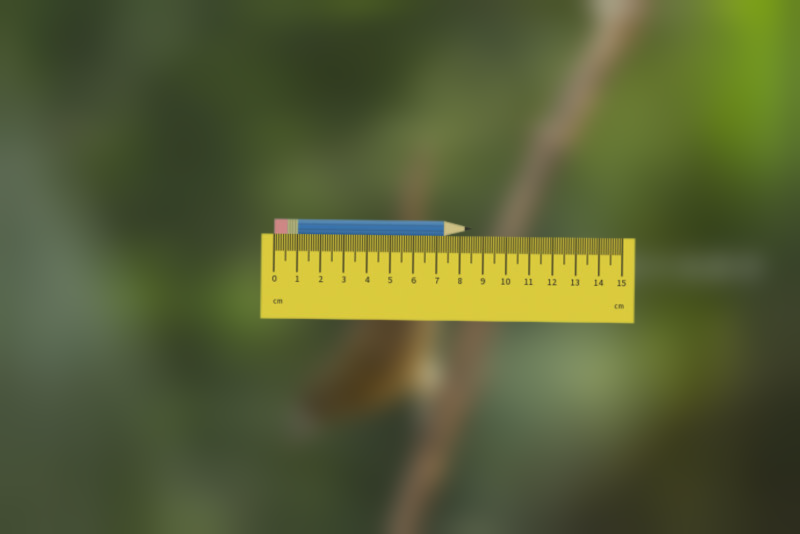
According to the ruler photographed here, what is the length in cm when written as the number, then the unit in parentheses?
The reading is 8.5 (cm)
